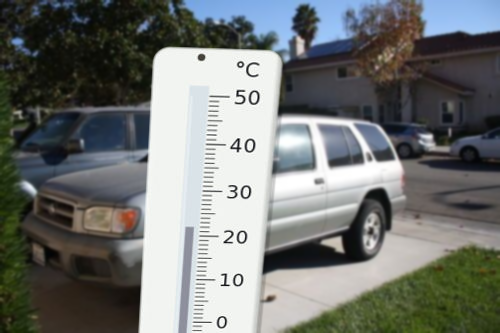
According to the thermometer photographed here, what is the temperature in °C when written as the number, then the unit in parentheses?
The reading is 22 (°C)
